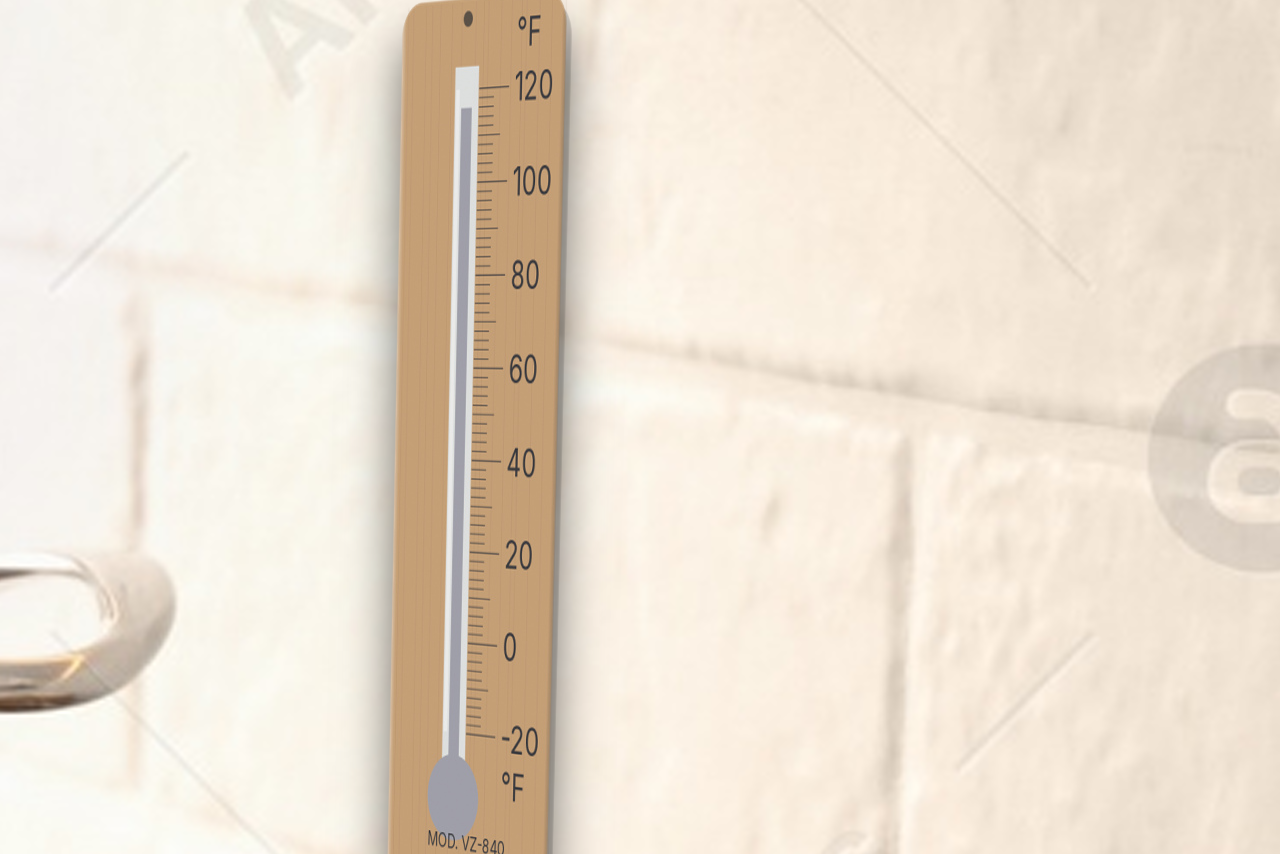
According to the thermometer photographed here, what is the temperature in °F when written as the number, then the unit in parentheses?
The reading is 116 (°F)
